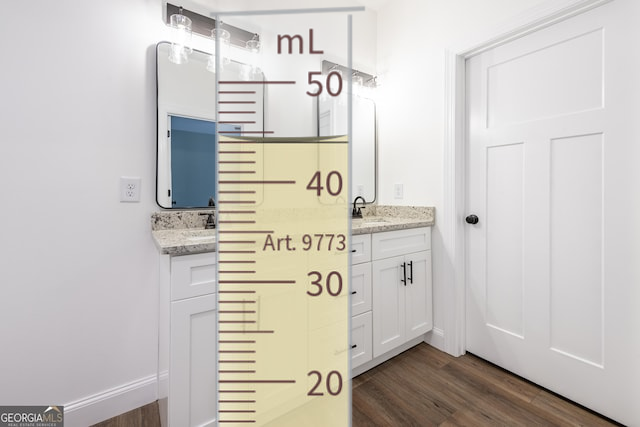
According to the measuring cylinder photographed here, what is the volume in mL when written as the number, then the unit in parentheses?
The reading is 44 (mL)
